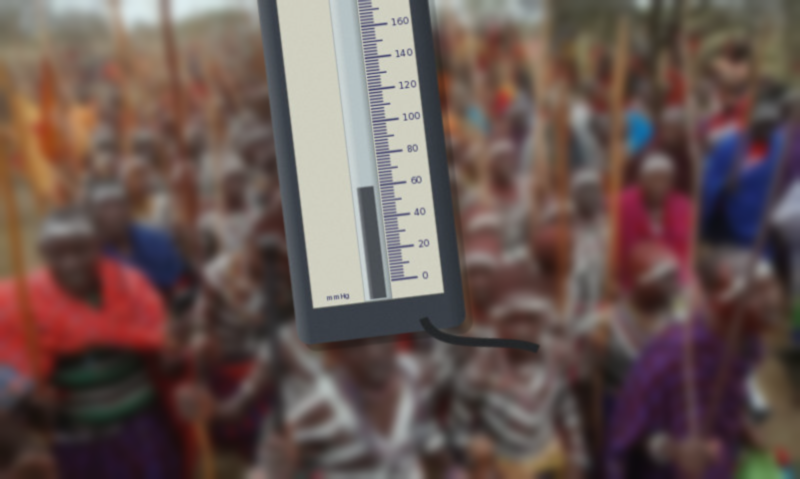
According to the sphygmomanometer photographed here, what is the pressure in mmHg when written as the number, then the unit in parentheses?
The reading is 60 (mmHg)
